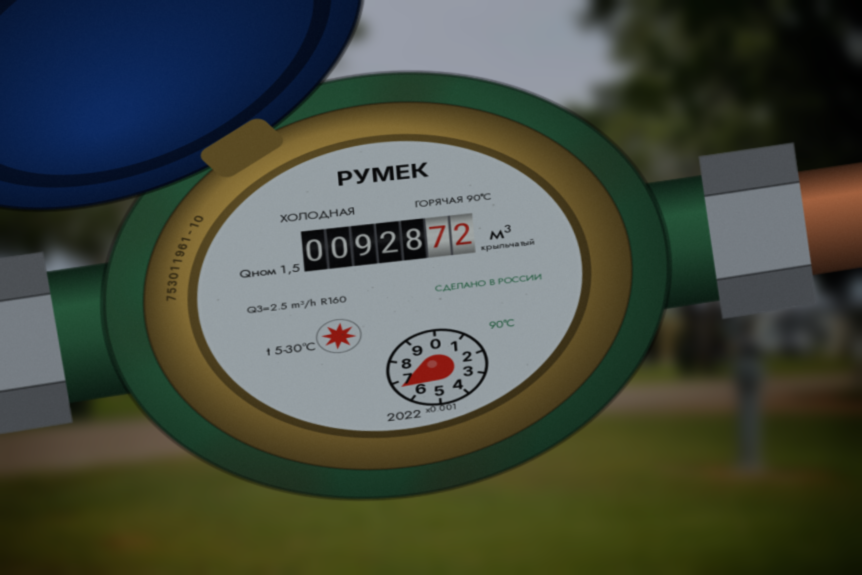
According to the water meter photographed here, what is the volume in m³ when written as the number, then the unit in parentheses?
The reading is 928.726 (m³)
